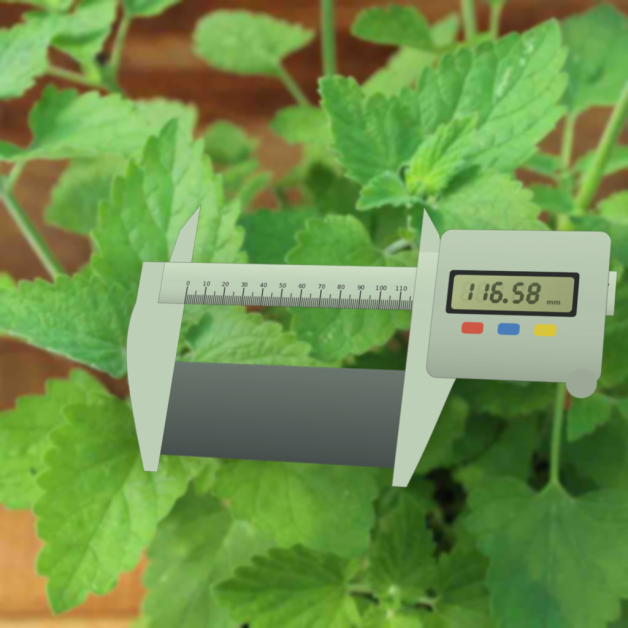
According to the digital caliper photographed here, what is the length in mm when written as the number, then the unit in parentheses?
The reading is 116.58 (mm)
